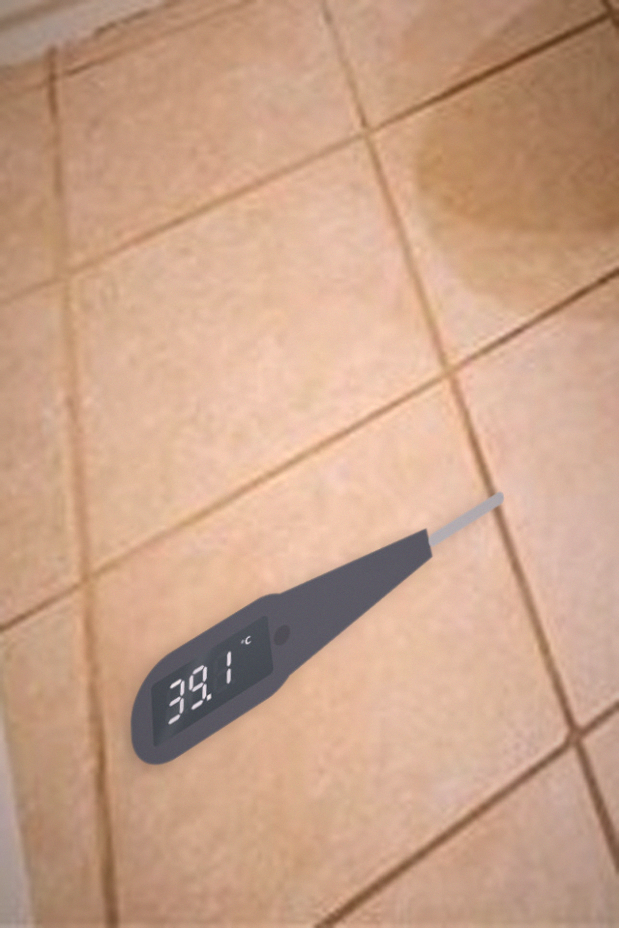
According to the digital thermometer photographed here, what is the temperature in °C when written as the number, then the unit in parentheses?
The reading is 39.1 (°C)
